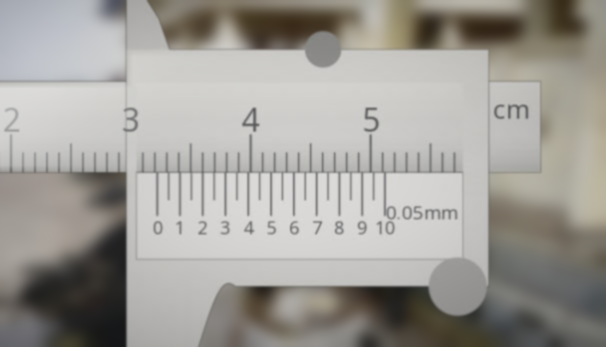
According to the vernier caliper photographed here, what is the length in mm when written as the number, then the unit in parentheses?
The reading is 32.2 (mm)
